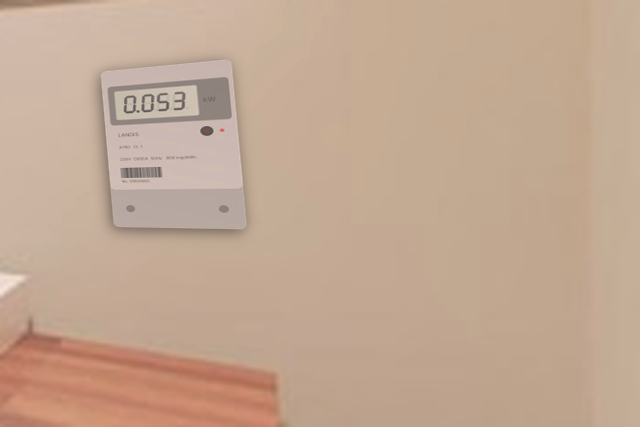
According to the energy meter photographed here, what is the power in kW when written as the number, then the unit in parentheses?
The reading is 0.053 (kW)
